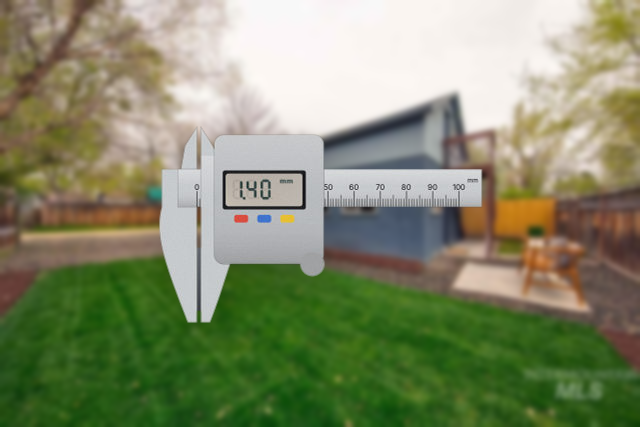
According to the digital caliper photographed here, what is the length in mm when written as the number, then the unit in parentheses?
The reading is 1.40 (mm)
